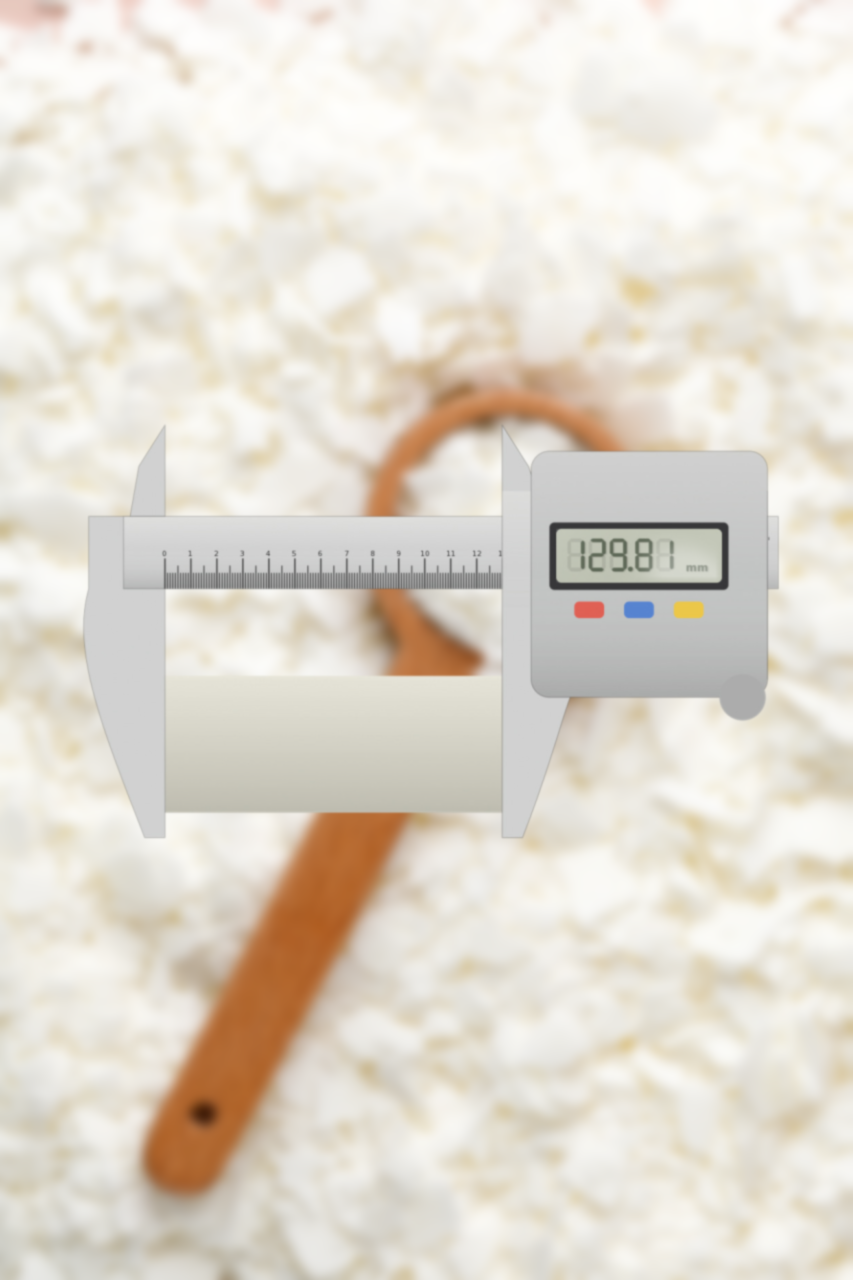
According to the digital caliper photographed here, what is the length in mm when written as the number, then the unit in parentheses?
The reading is 129.81 (mm)
